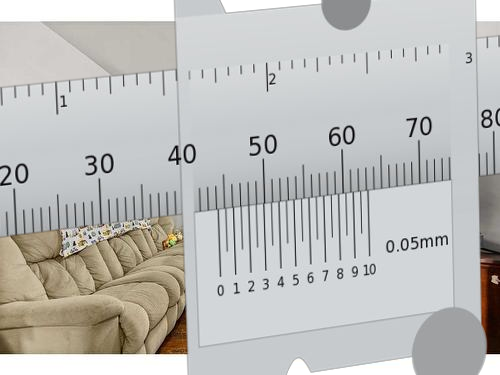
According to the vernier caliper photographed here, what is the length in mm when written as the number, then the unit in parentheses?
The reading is 44.2 (mm)
